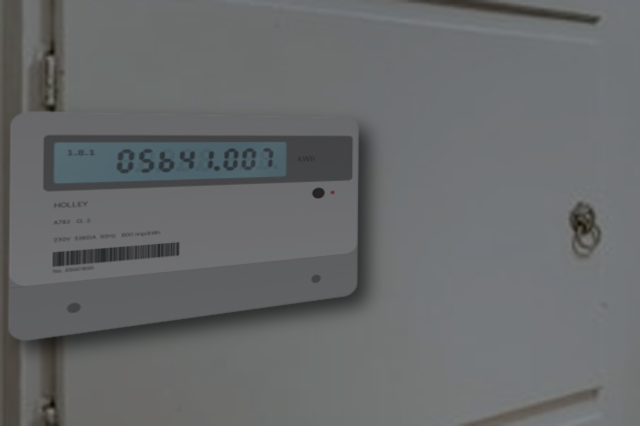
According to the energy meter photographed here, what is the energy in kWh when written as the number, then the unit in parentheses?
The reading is 5641.007 (kWh)
